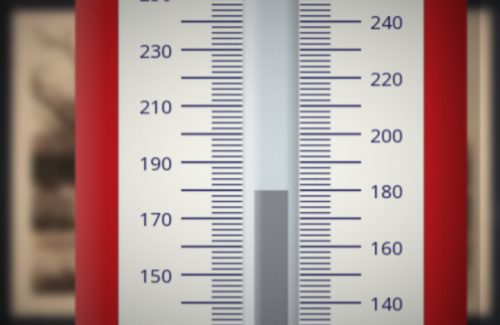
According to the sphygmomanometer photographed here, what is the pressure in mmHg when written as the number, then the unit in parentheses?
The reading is 180 (mmHg)
